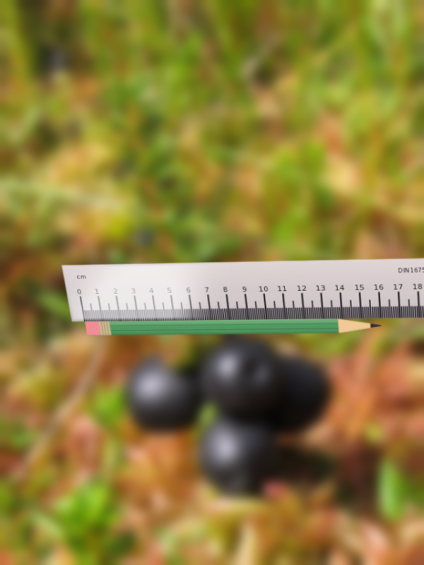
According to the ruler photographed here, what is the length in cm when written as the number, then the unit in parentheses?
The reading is 16 (cm)
